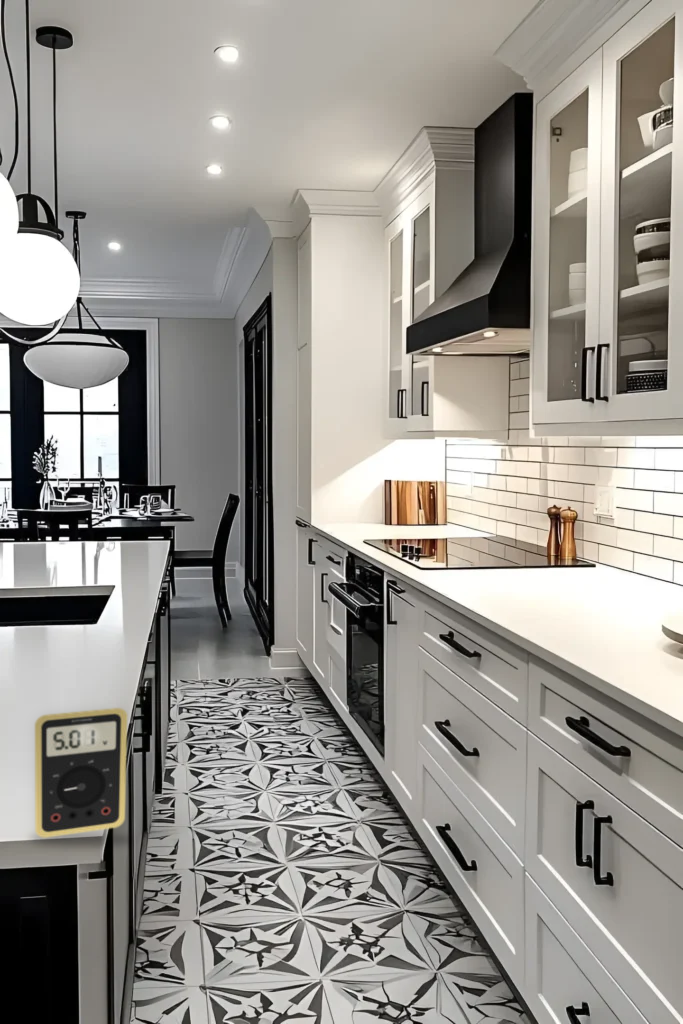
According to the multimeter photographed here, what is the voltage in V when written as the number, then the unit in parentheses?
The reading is 5.01 (V)
